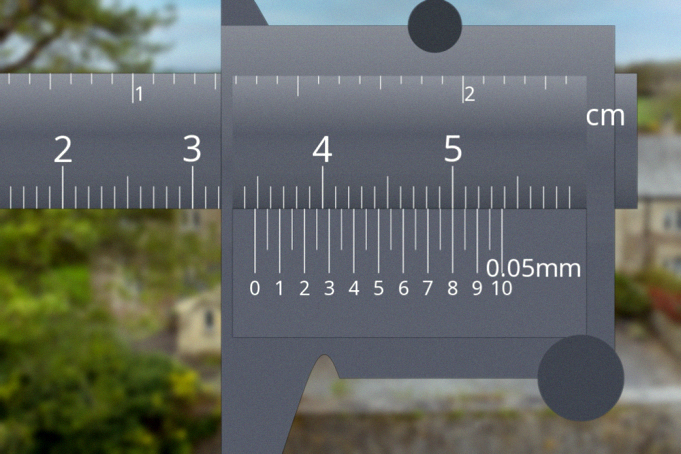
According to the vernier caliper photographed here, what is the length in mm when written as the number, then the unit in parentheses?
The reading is 34.8 (mm)
